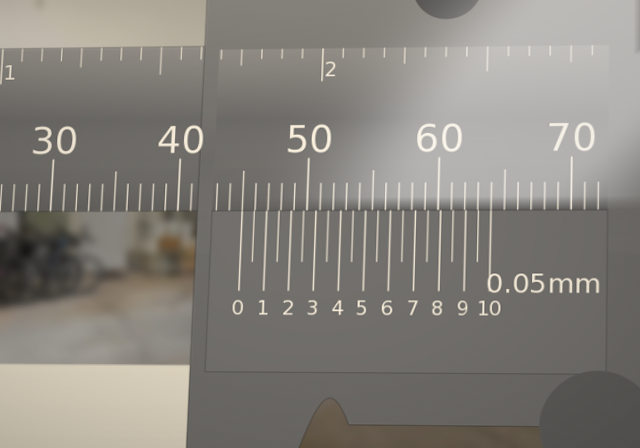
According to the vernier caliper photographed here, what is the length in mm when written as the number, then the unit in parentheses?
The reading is 45.0 (mm)
